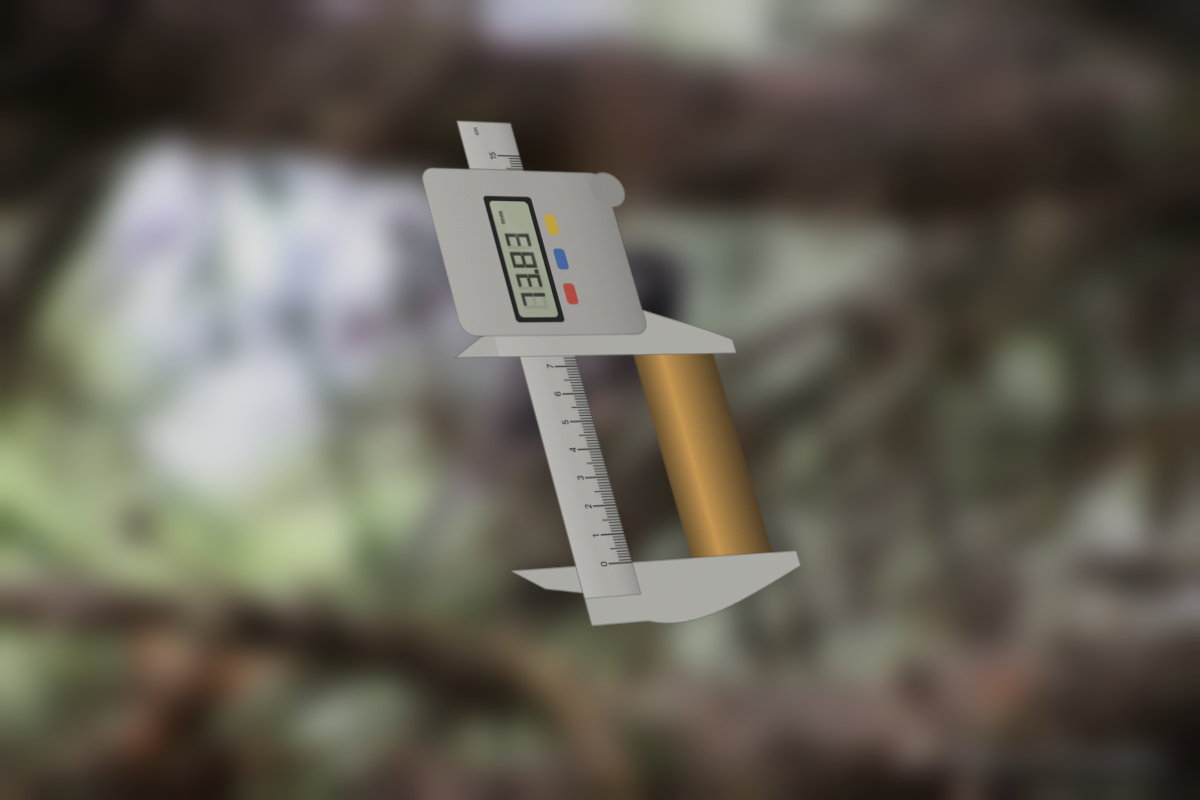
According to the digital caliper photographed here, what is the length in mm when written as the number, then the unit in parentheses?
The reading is 73.83 (mm)
